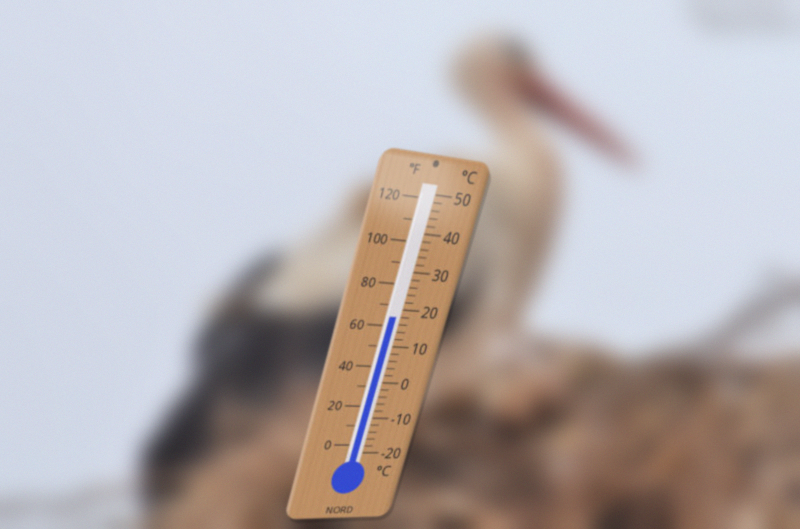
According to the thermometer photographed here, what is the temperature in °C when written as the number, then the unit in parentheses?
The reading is 18 (°C)
